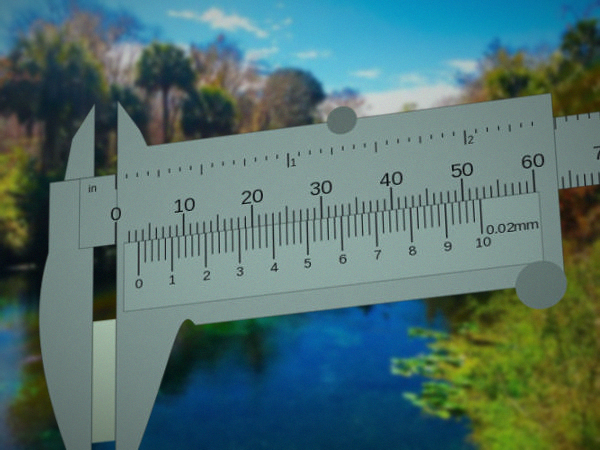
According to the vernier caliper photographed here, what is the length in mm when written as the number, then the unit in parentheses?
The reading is 3.4 (mm)
